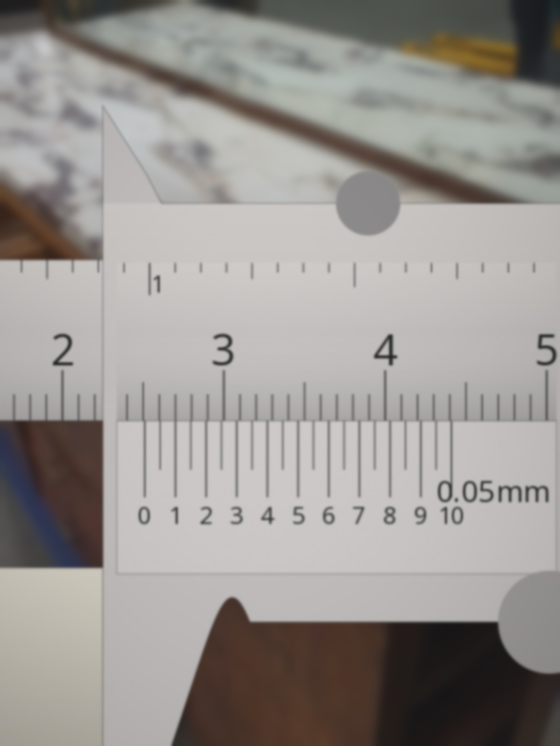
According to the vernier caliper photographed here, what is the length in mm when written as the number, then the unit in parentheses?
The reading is 25.1 (mm)
